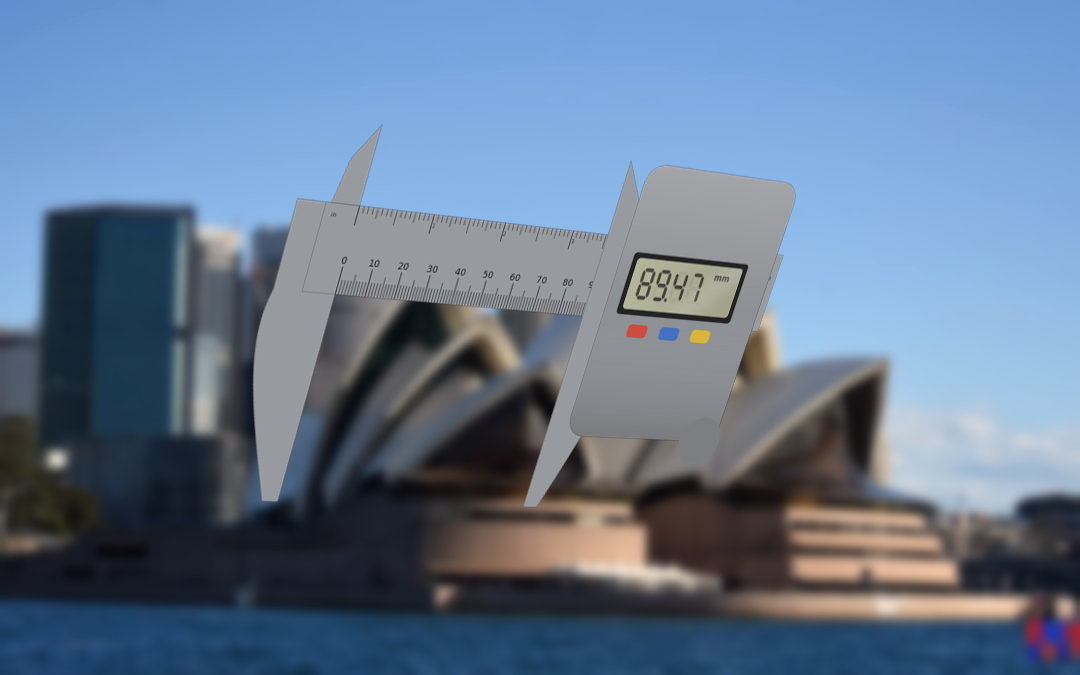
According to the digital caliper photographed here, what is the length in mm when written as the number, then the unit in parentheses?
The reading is 89.47 (mm)
